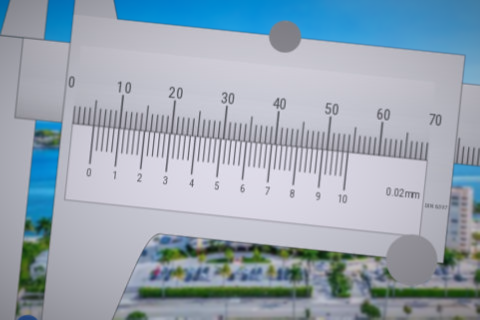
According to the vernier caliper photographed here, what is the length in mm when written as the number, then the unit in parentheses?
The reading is 5.0 (mm)
